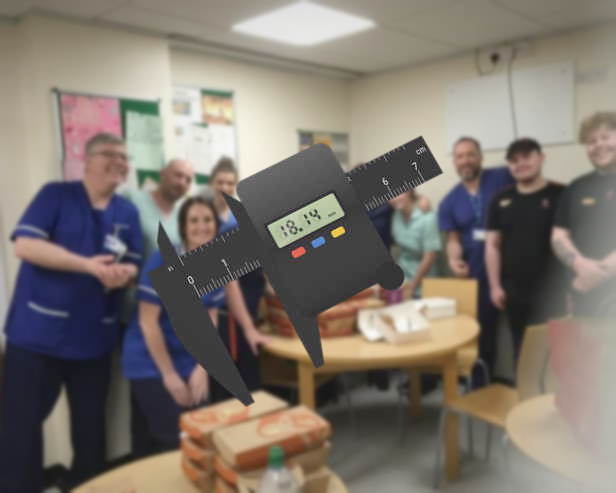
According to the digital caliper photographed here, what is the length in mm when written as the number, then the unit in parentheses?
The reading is 18.14 (mm)
